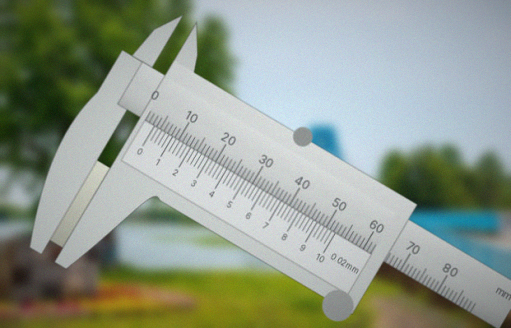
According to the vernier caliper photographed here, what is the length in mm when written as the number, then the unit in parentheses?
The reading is 3.5 (mm)
